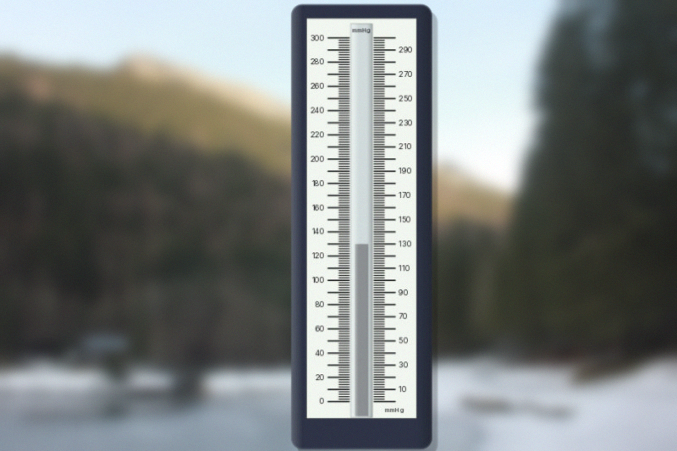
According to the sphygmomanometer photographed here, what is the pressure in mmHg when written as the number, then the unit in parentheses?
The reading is 130 (mmHg)
